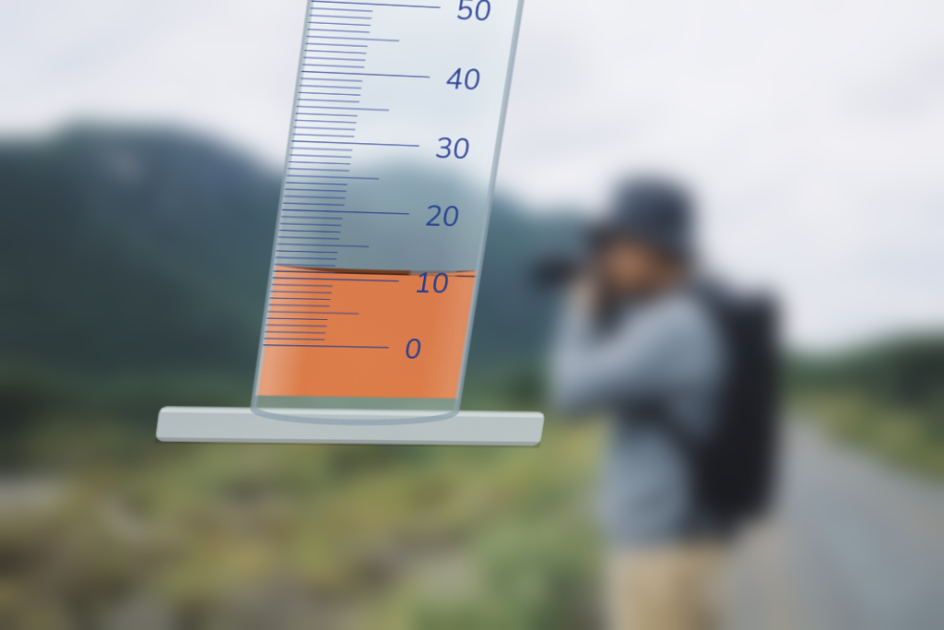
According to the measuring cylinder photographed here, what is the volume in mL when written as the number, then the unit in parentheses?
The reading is 11 (mL)
